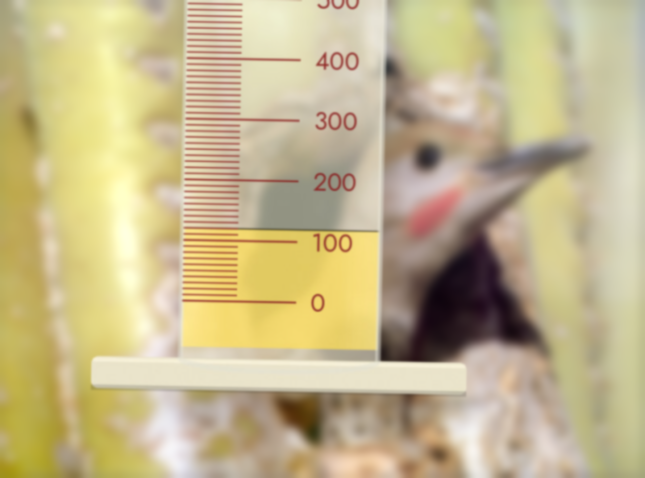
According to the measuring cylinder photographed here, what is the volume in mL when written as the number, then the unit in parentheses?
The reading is 120 (mL)
